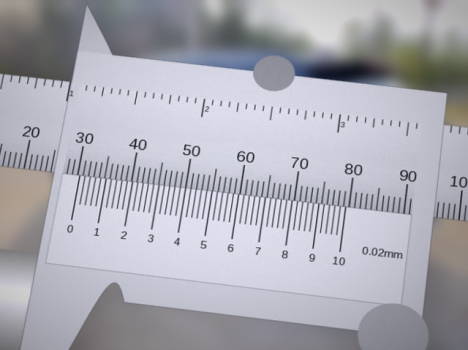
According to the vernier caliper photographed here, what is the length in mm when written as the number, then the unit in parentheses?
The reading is 30.4 (mm)
